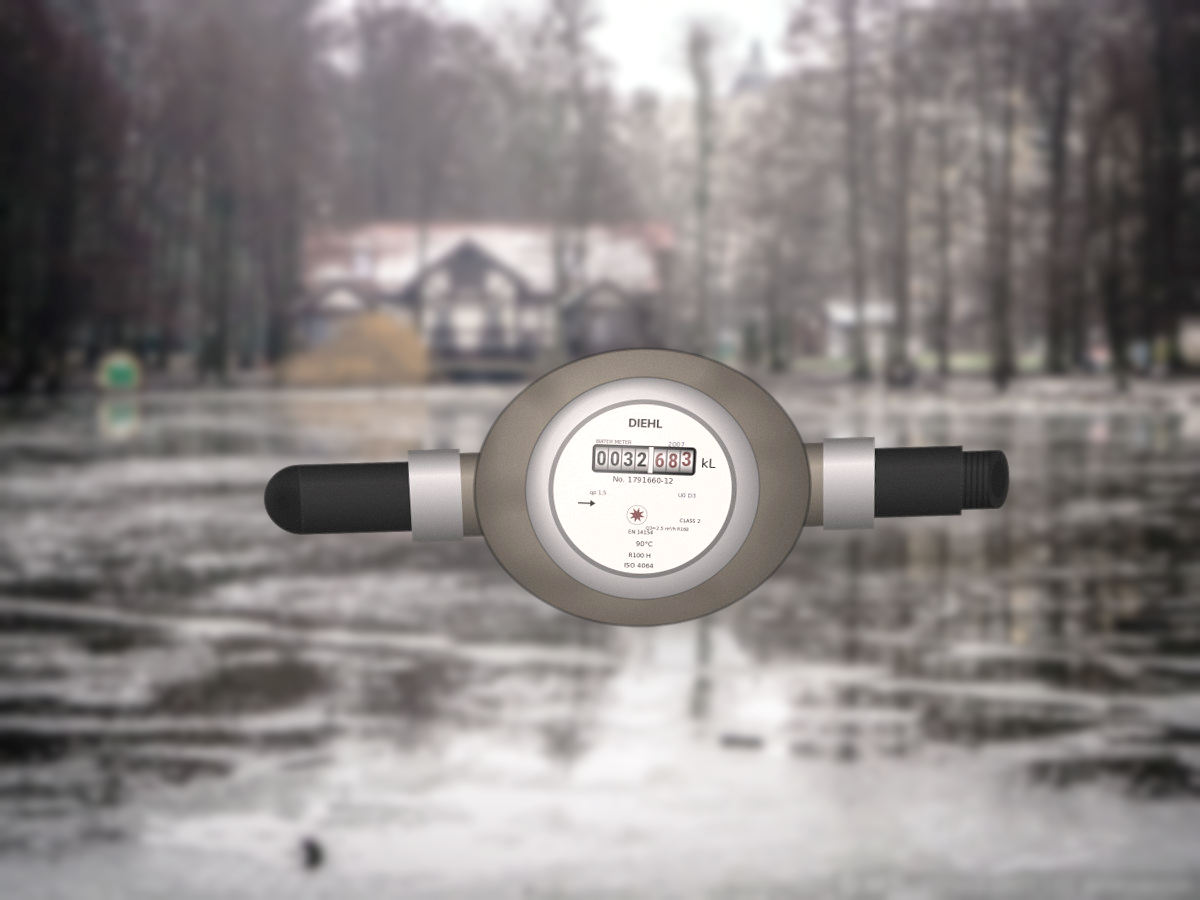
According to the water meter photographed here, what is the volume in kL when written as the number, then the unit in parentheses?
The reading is 32.683 (kL)
